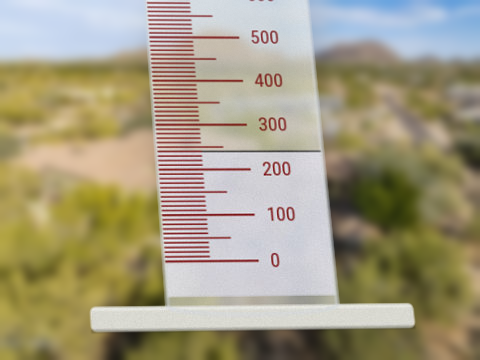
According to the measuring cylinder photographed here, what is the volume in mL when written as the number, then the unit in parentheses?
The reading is 240 (mL)
